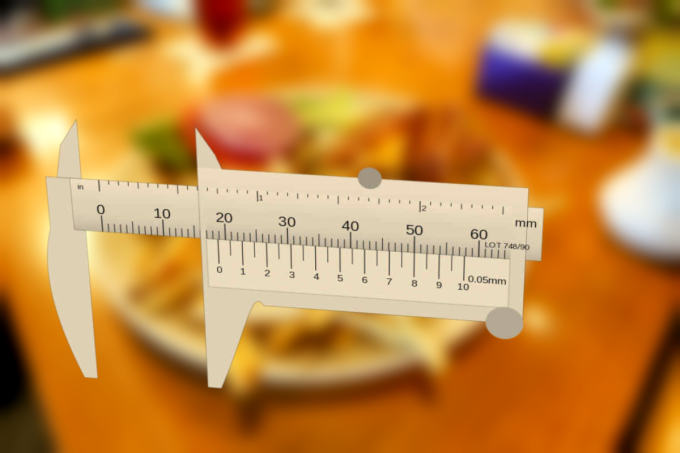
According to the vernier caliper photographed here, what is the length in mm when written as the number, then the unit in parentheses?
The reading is 18.8 (mm)
